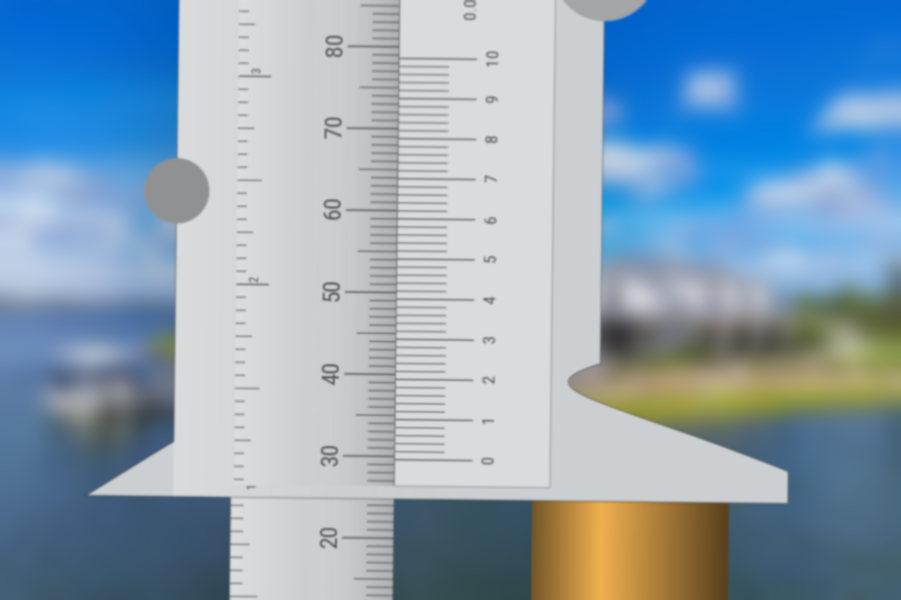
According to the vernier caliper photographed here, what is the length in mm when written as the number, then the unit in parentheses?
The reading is 29.6 (mm)
